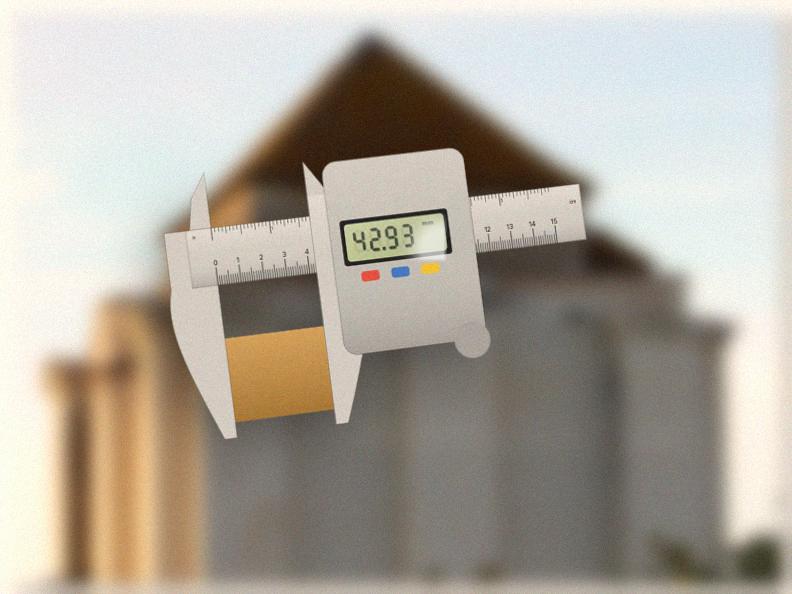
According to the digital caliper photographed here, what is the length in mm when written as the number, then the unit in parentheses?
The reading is 42.93 (mm)
